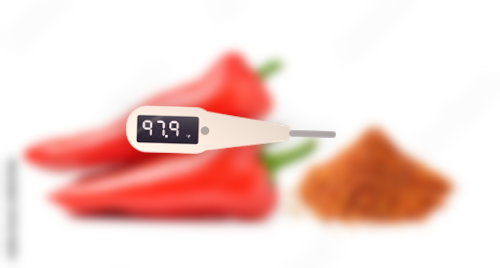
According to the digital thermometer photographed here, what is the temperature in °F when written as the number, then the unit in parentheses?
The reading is 97.9 (°F)
